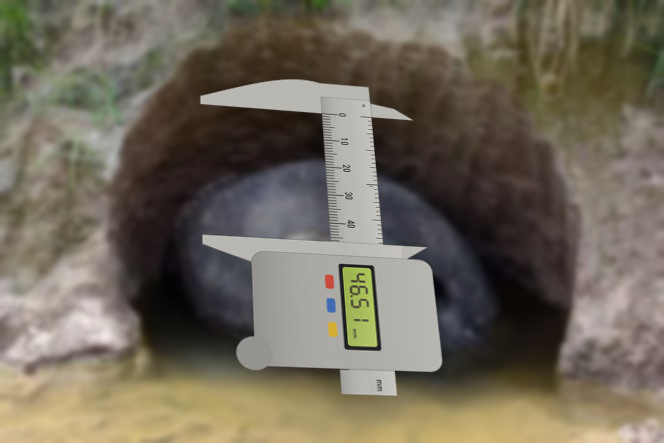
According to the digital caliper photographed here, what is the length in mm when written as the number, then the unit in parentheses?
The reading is 46.51 (mm)
